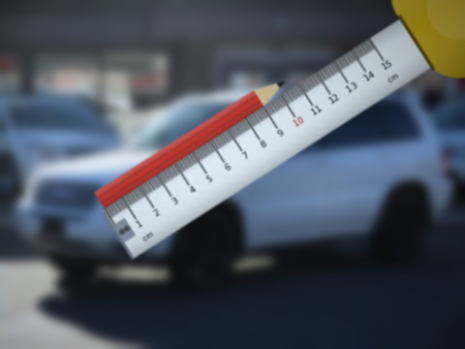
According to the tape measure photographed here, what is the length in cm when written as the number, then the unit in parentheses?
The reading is 10.5 (cm)
